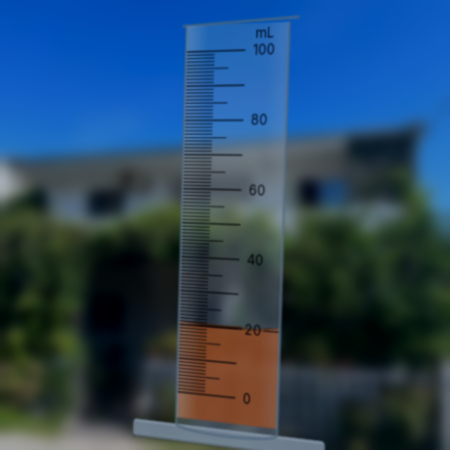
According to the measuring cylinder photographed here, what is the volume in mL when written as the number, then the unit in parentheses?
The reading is 20 (mL)
